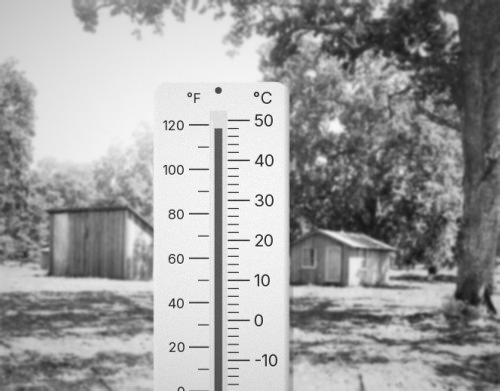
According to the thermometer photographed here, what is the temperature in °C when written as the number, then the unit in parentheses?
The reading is 48 (°C)
